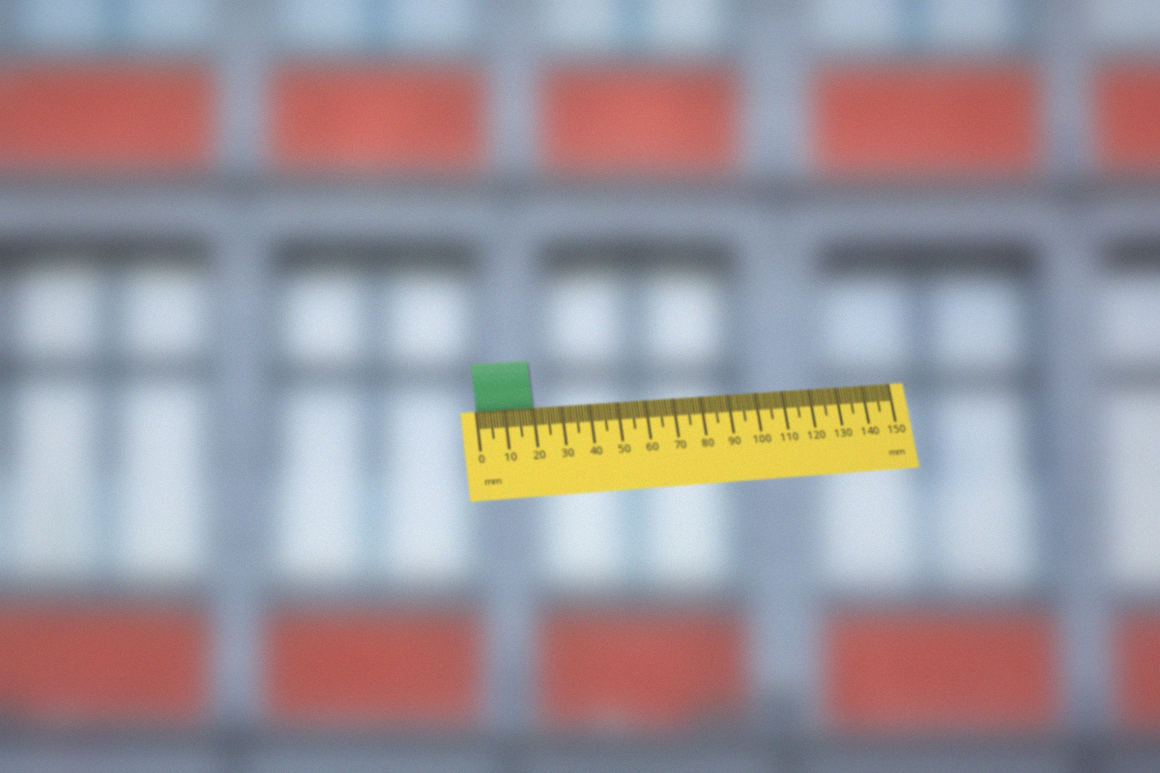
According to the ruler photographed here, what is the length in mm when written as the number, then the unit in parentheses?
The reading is 20 (mm)
